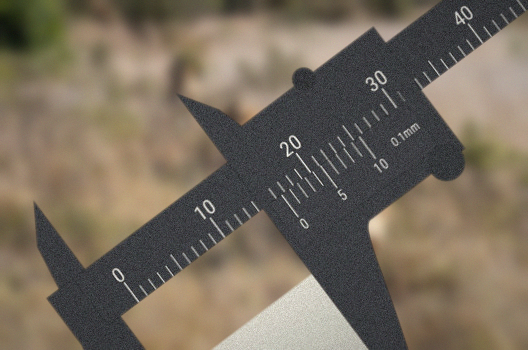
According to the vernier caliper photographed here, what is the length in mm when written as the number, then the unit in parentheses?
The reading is 16.6 (mm)
